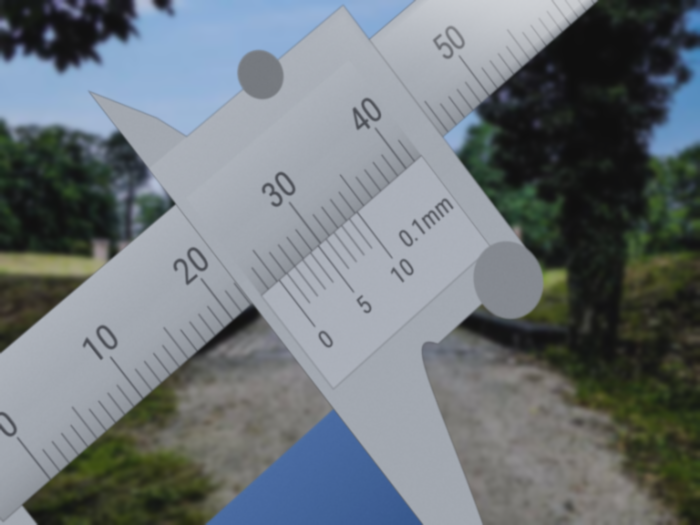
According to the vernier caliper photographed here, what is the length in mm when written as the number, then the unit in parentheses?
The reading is 25.2 (mm)
